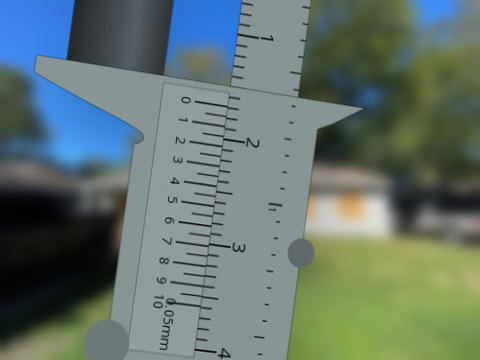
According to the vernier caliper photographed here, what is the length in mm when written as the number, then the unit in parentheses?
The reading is 16.9 (mm)
